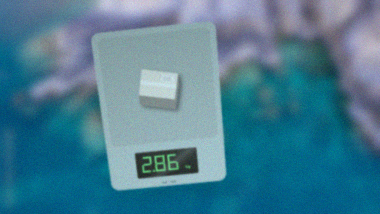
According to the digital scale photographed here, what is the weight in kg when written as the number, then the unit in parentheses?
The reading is 2.86 (kg)
